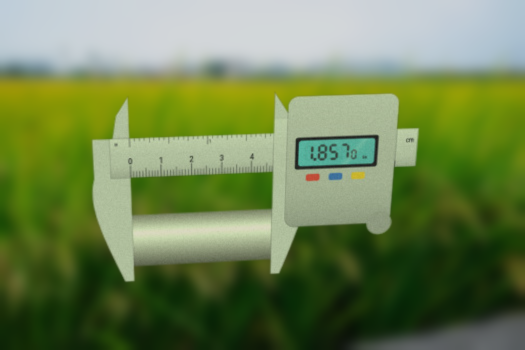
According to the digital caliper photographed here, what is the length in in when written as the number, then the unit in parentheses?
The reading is 1.8570 (in)
